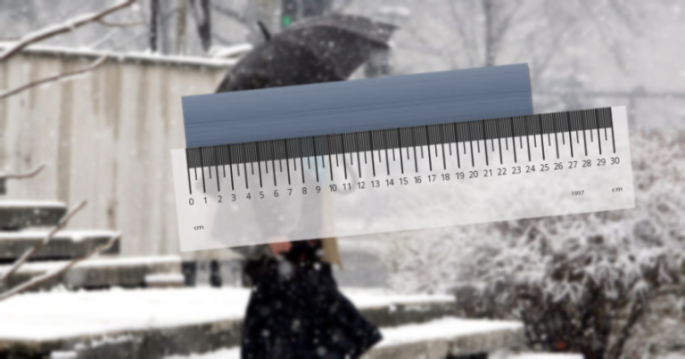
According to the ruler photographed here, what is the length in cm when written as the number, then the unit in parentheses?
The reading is 24.5 (cm)
